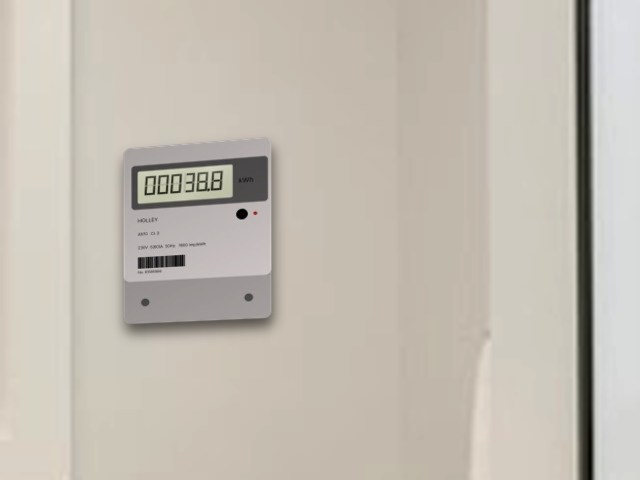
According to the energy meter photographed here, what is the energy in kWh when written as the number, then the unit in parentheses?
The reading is 38.8 (kWh)
